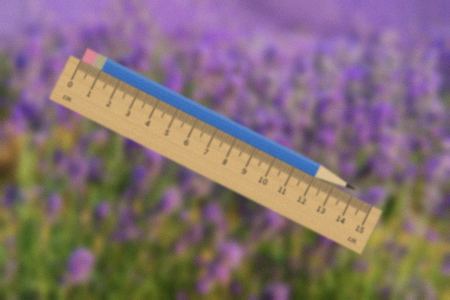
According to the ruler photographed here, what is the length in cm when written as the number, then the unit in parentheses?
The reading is 14 (cm)
